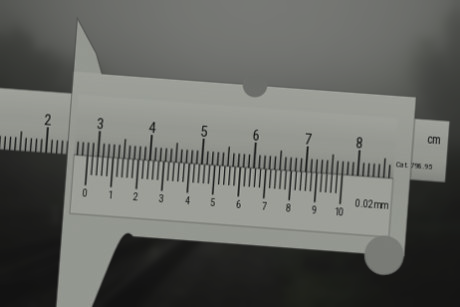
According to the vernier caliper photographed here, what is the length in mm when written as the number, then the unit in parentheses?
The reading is 28.0 (mm)
